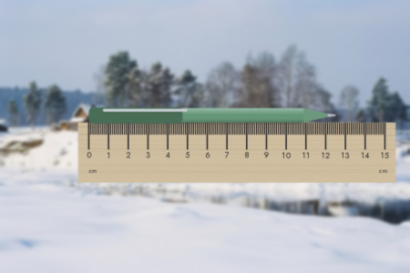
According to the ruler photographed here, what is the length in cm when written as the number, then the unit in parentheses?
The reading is 12.5 (cm)
